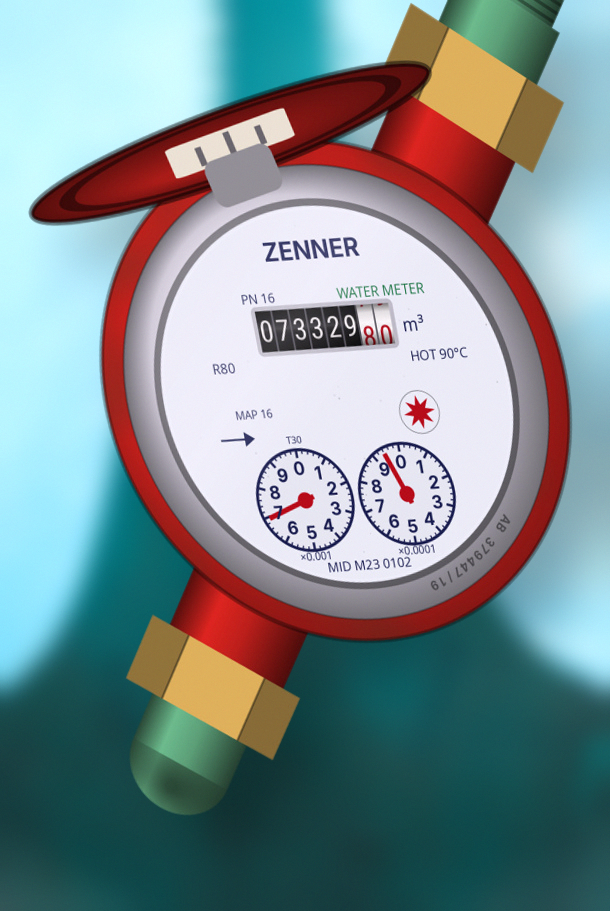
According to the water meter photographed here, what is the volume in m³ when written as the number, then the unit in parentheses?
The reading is 73329.7969 (m³)
